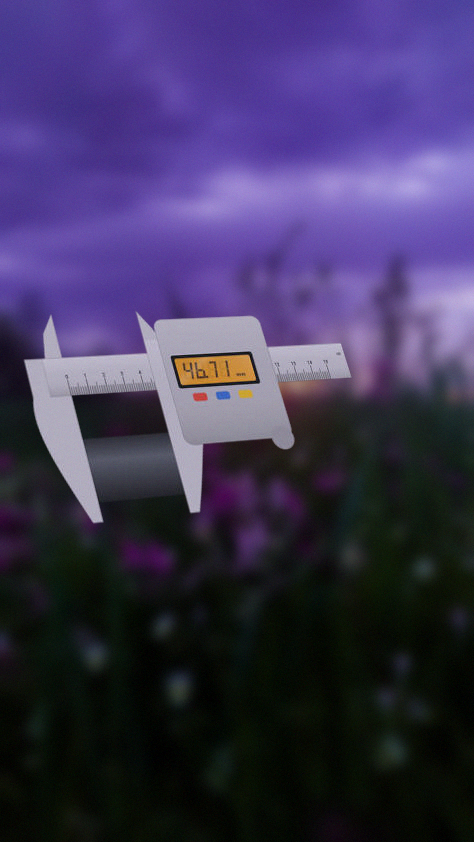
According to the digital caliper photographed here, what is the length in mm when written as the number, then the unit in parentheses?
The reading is 46.71 (mm)
